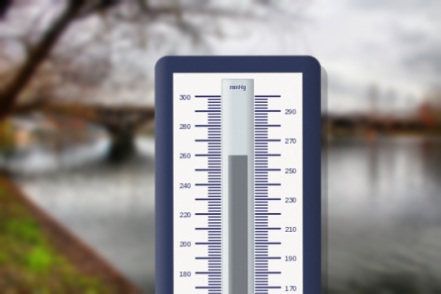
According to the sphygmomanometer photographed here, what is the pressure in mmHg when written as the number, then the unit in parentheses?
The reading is 260 (mmHg)
